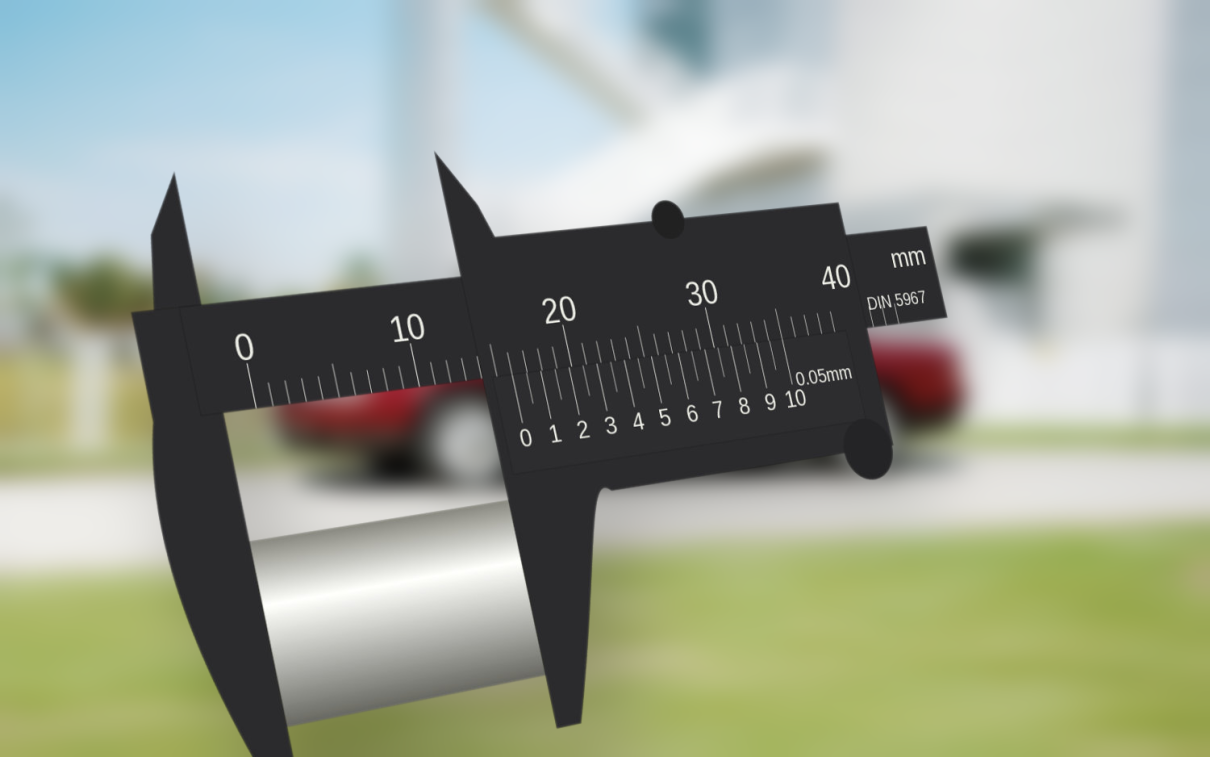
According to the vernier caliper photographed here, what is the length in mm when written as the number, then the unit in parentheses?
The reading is 16.0 (mm)
